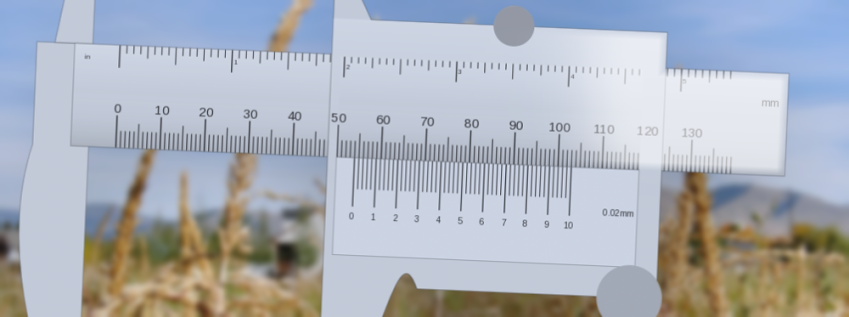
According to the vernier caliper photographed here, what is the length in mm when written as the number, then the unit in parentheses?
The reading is 54.0 (mm)
